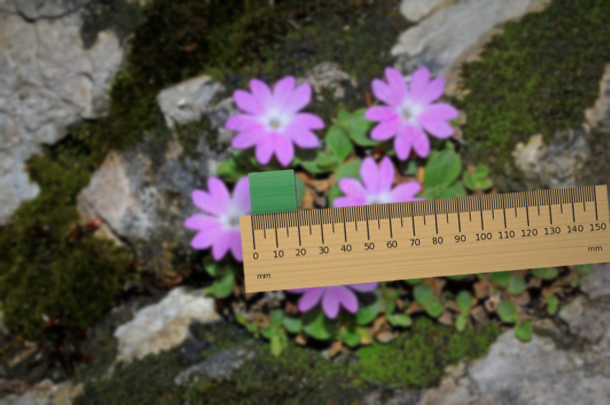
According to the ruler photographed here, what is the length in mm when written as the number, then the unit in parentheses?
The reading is 20 (mm)
